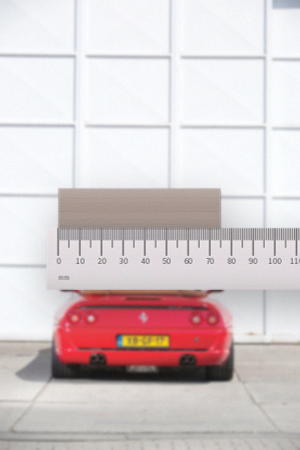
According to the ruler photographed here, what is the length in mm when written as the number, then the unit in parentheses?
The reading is 75 (mm)
